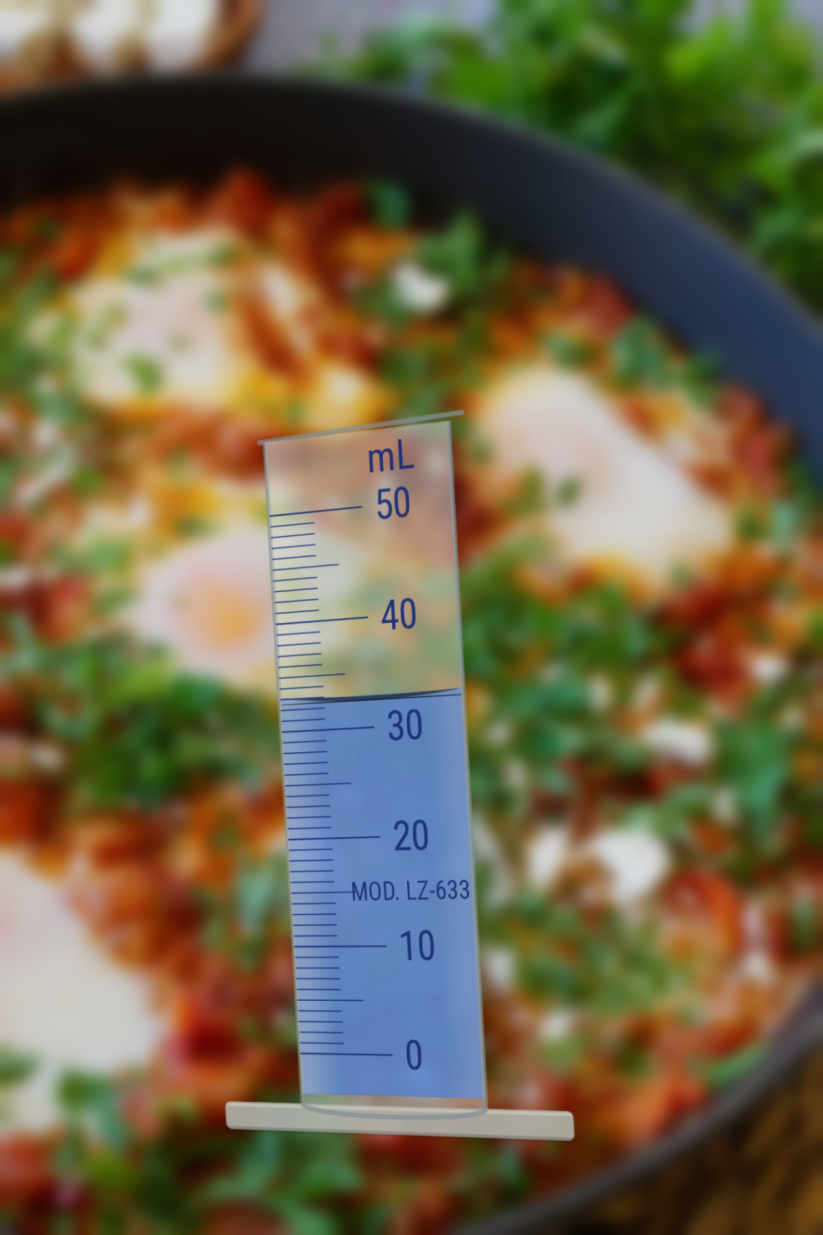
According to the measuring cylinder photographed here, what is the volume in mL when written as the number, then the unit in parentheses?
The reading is 32.5 (mL)
